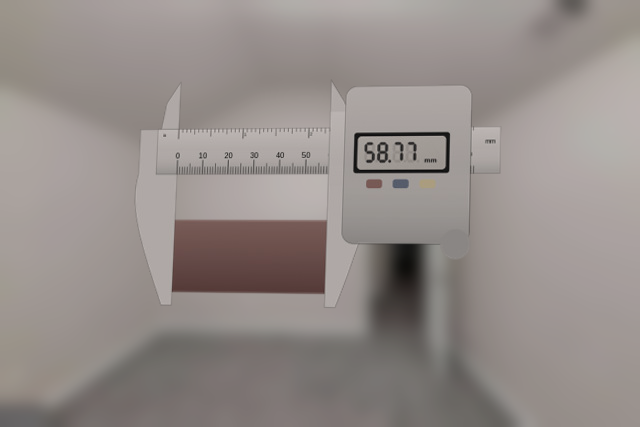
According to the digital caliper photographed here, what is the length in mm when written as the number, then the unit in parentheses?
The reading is 58.77 (mm)
